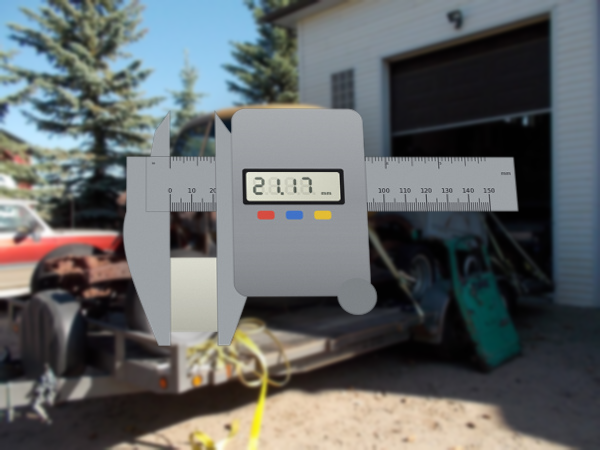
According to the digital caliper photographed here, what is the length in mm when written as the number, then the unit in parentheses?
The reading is 21.17 (mm)
